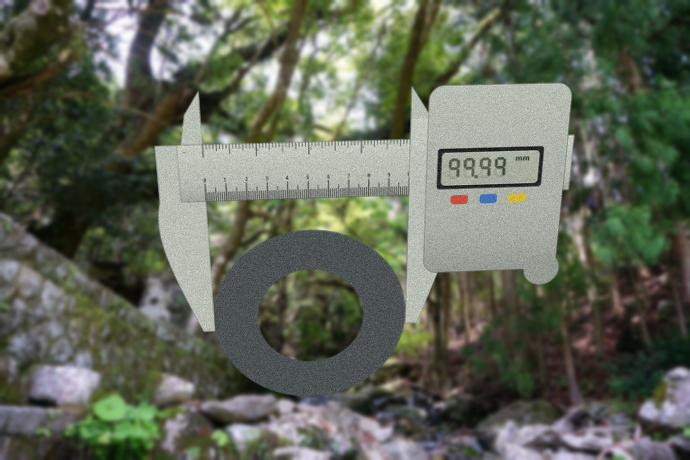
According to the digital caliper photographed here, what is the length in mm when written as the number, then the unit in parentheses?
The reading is 99.99 (mm)
